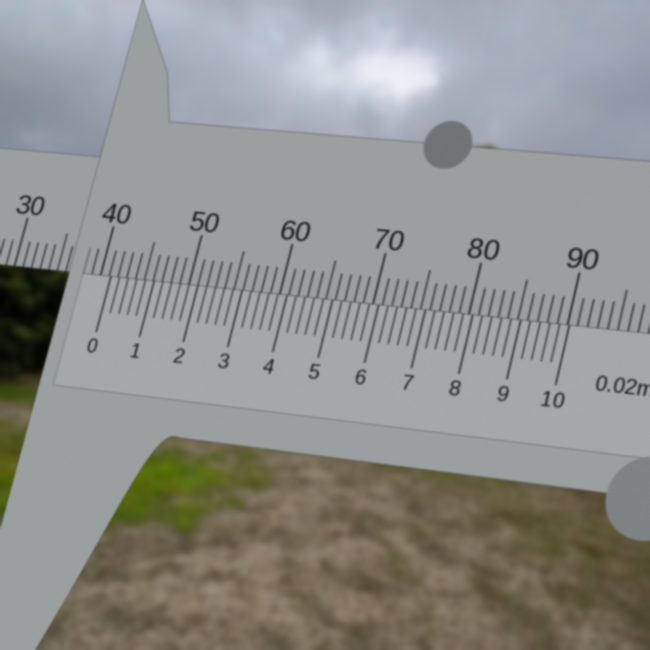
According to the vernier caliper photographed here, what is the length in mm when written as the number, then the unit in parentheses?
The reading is 41.2 (mm)
